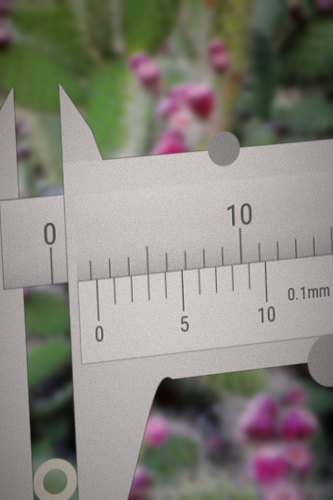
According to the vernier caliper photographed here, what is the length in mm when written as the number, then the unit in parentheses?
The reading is 2.3 (mm)
